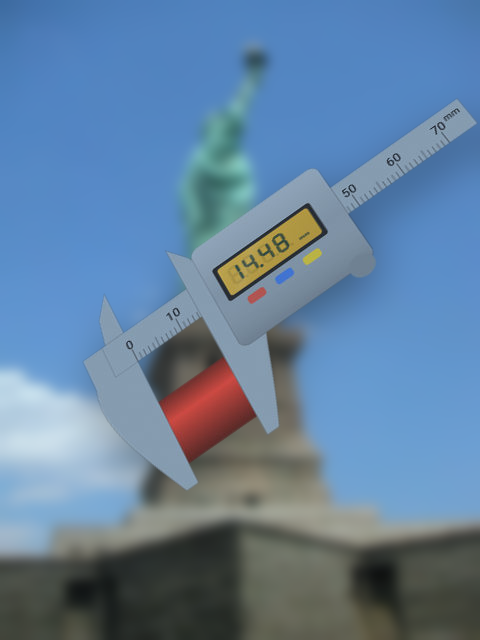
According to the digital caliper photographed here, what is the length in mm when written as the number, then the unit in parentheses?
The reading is 14.48 (mm)
